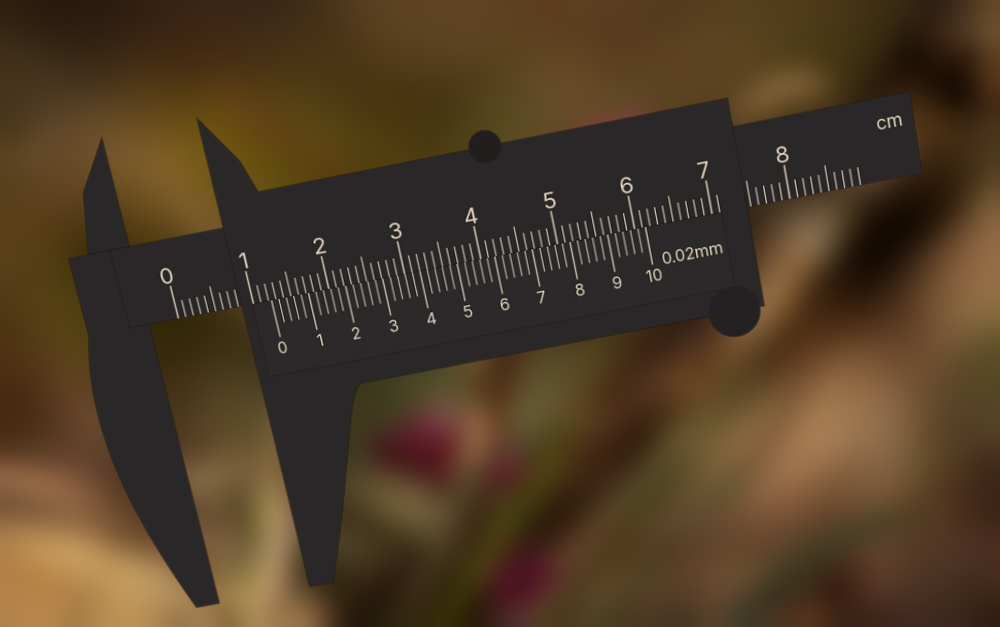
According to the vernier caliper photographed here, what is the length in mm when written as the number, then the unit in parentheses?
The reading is 12.4 (mm)
